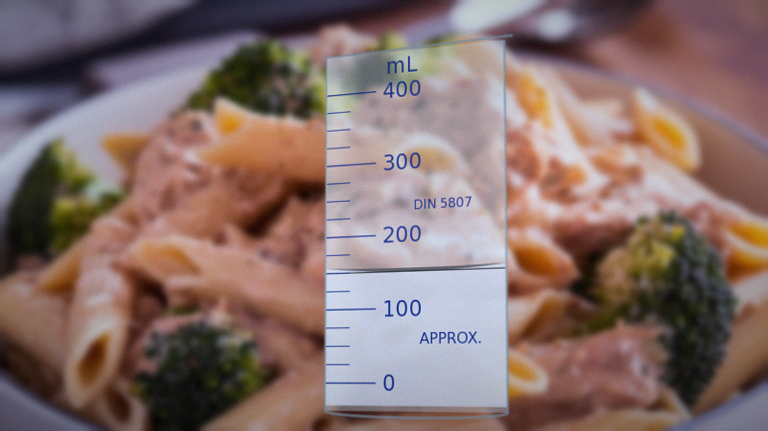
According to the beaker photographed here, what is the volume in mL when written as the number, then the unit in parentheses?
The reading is 150 (mL)
